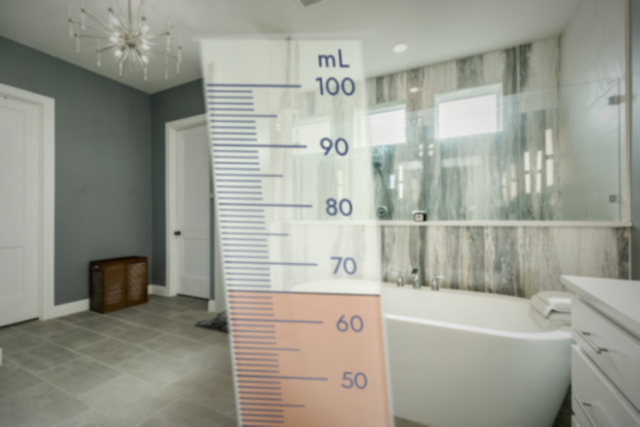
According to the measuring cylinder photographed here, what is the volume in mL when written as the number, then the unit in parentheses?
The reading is 65 (mL)
